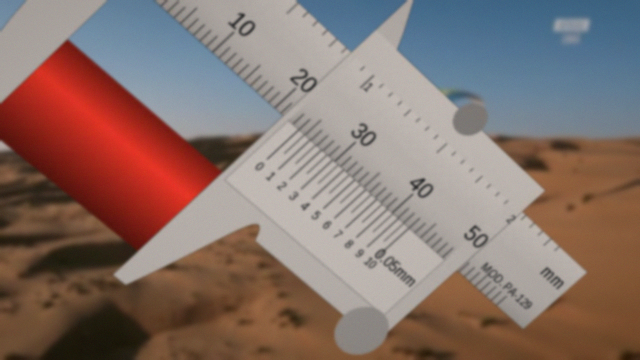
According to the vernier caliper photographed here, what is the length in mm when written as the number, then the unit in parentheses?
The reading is 24.0 (mm)
